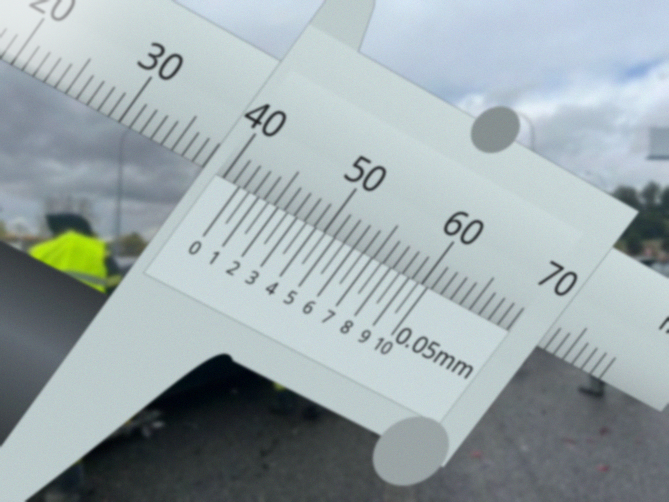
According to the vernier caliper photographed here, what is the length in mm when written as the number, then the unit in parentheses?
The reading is 41.6 (mm)
